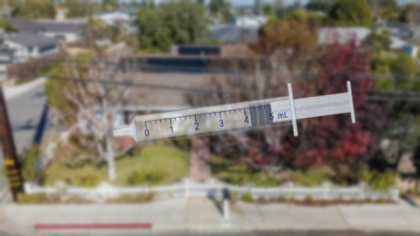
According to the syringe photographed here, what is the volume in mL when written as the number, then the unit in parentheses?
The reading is 4.2 (mL)
